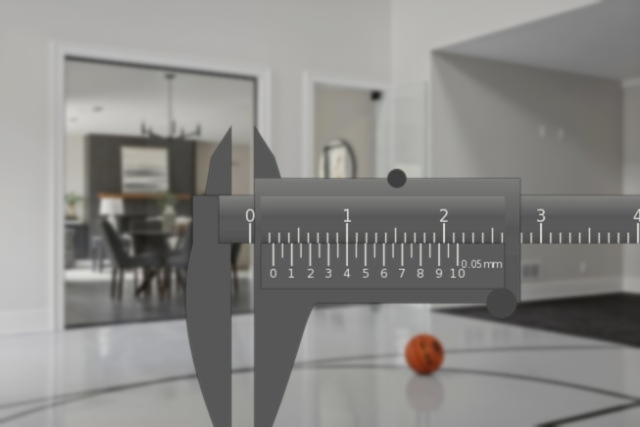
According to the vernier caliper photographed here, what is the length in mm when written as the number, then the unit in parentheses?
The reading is 2.4 (mm)
